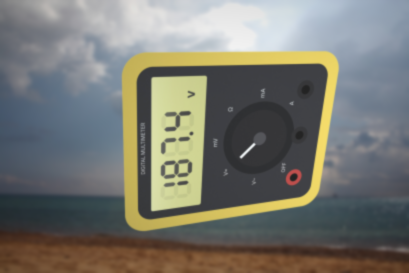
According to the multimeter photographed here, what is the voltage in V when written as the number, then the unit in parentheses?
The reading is 187.4 (V)
